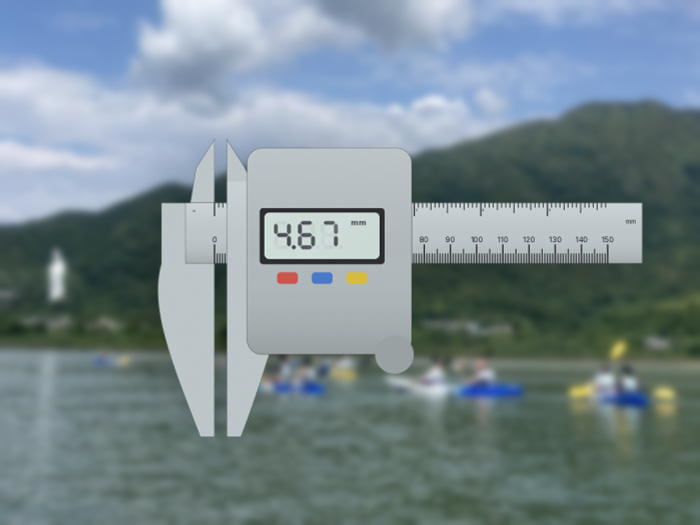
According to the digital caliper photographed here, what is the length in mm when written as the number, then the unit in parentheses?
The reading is 4.67 (mm)
